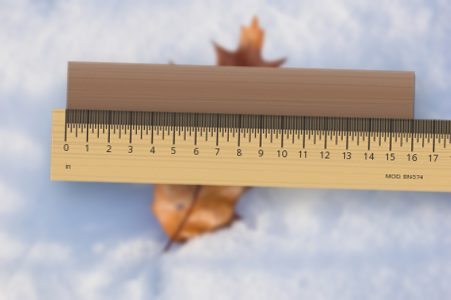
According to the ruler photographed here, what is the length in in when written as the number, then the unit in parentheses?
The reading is 16 (in)
